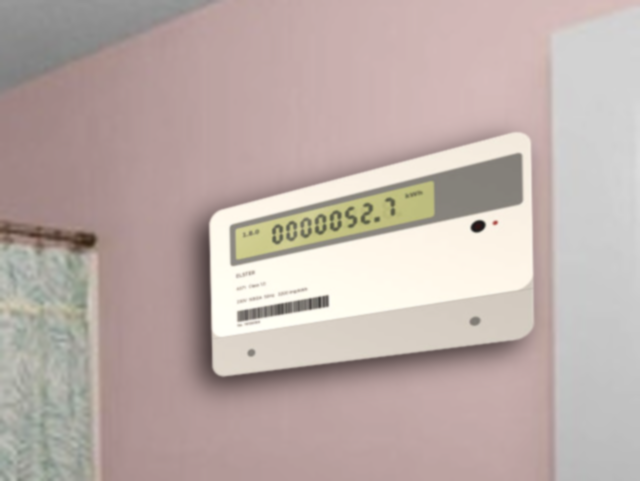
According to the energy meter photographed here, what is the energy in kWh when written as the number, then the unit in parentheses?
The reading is 52.7 (kWh)
